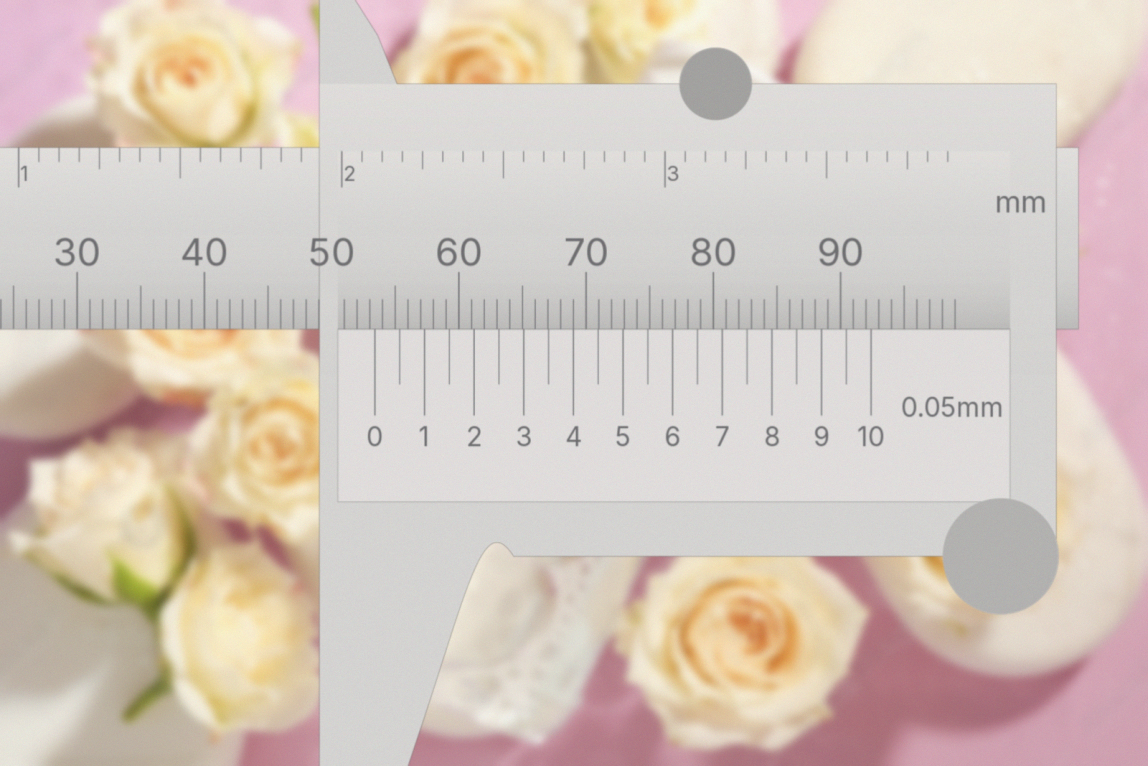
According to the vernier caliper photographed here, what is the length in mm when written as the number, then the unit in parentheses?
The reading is 53.4 (mm)
